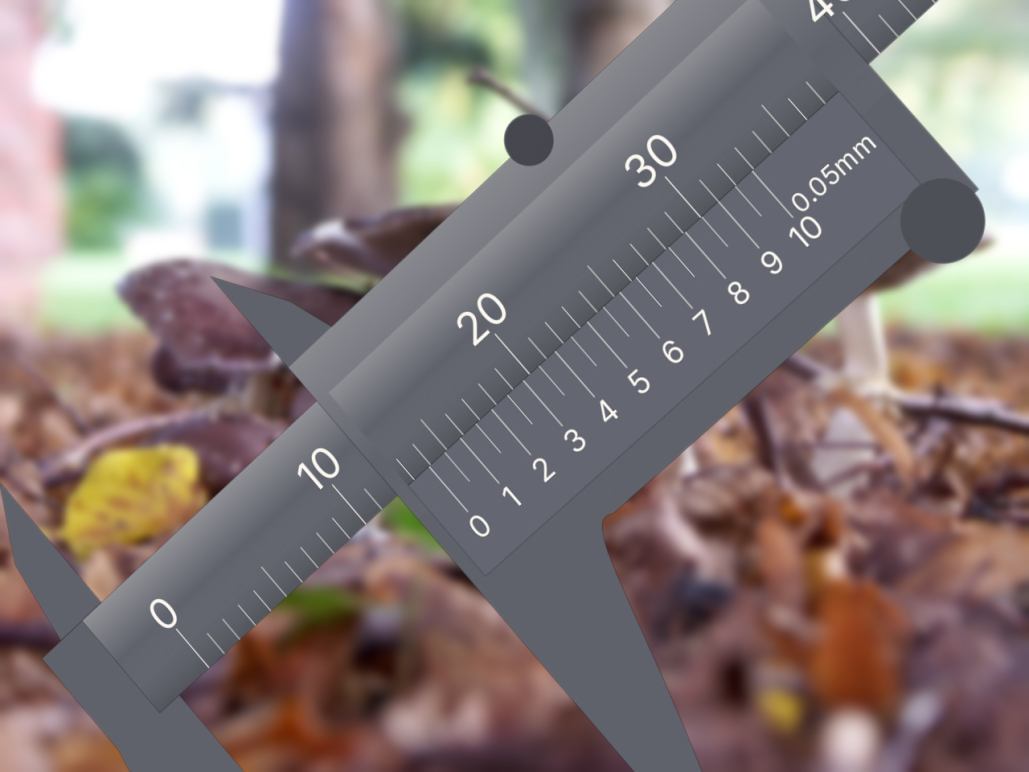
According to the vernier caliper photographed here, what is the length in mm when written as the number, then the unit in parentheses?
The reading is 13.90 (mm)
